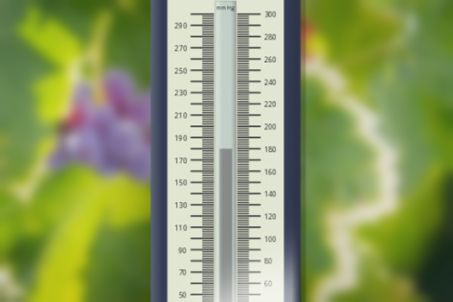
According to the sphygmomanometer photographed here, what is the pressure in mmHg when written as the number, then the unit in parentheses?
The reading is 180 (mmHg)
